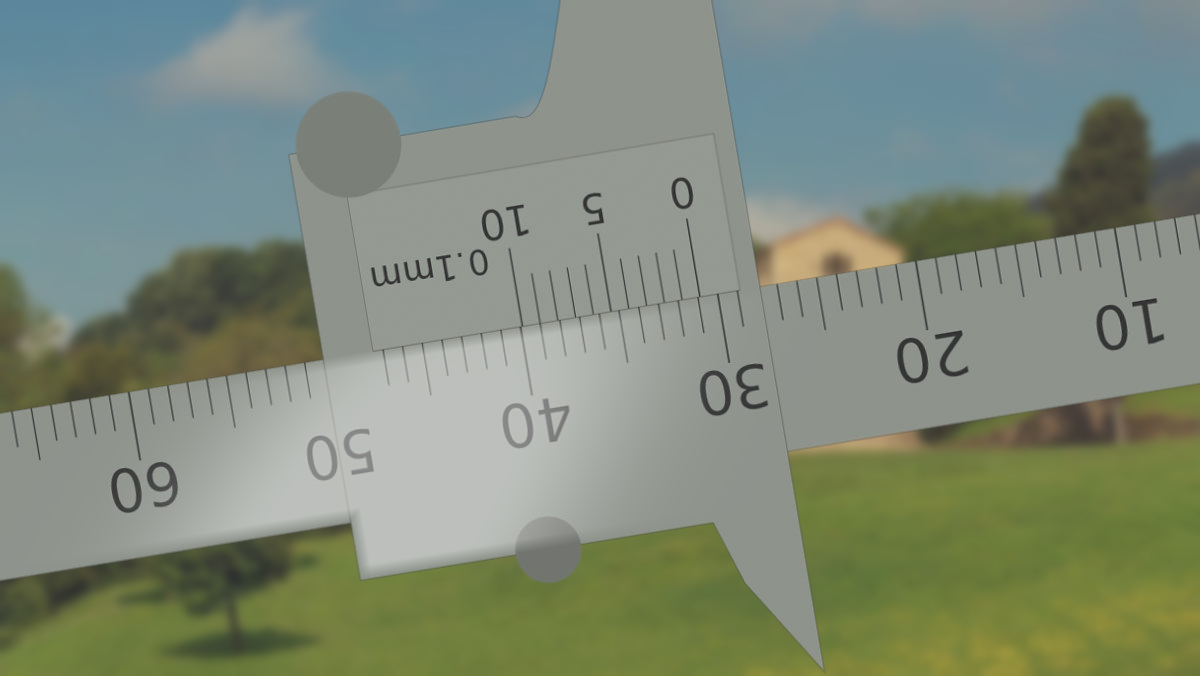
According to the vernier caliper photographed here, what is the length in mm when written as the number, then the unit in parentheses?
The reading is 30.9 (mm)
